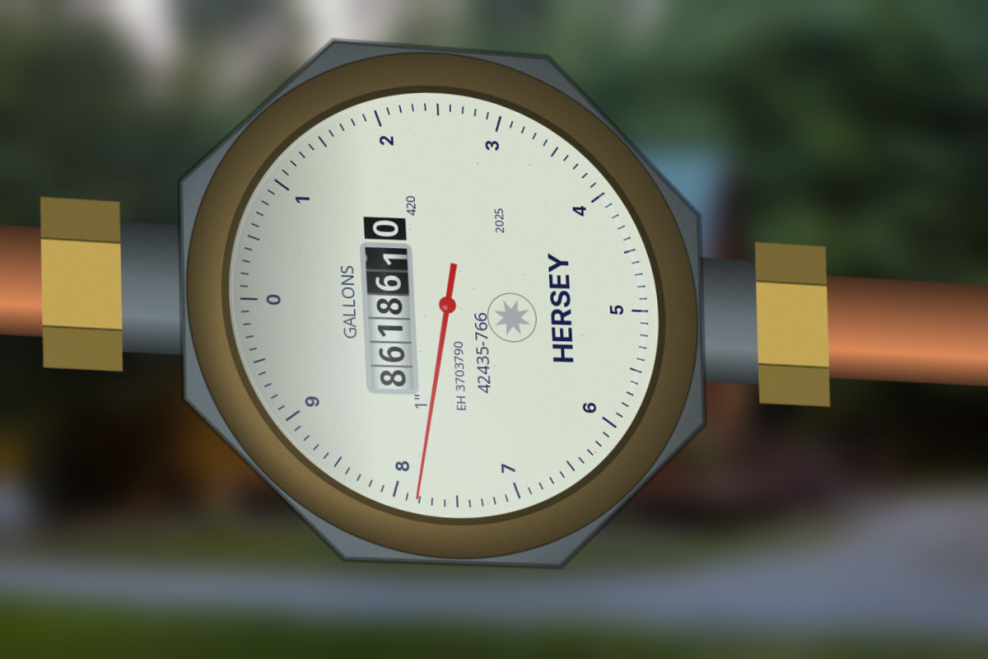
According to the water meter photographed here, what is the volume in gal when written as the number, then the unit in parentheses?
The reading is 8618607.8 (gal)
